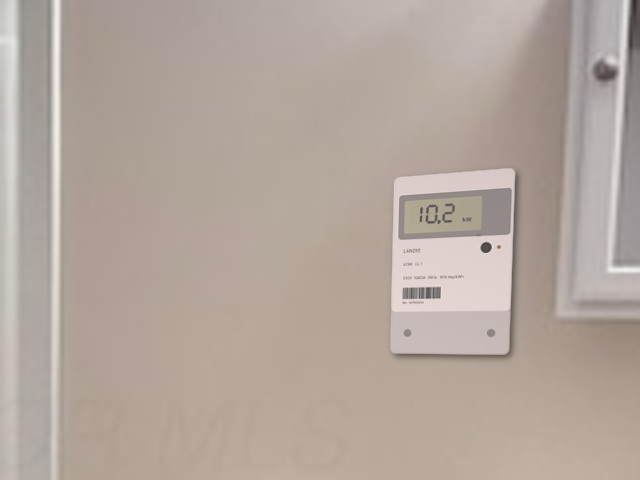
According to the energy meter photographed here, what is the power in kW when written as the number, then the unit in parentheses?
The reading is 10.2 (kW)
